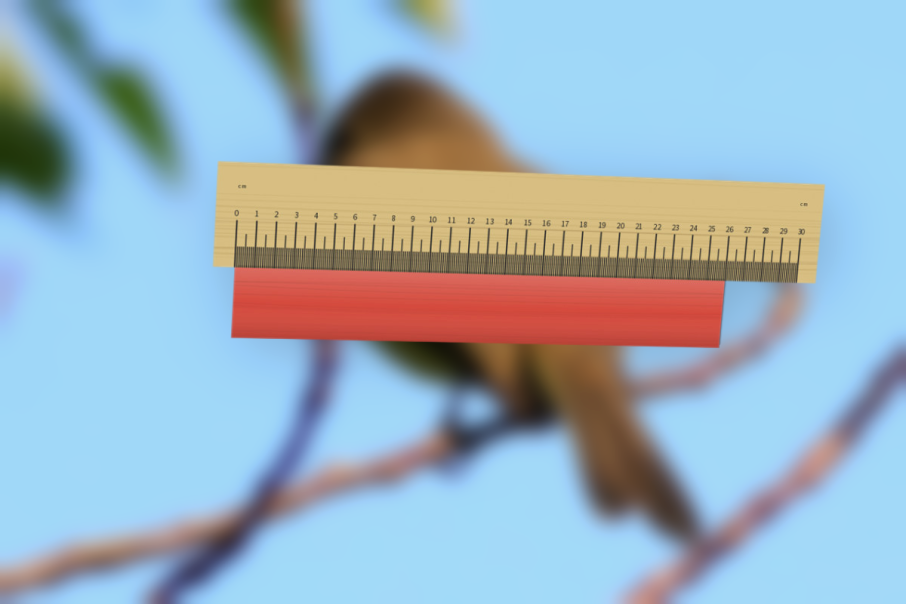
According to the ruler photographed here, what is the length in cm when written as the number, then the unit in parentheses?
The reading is 26 (cm)
